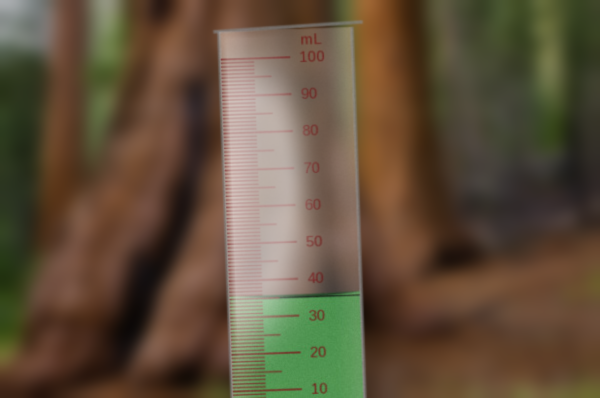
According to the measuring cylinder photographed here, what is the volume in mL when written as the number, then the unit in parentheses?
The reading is 35 (mL)
